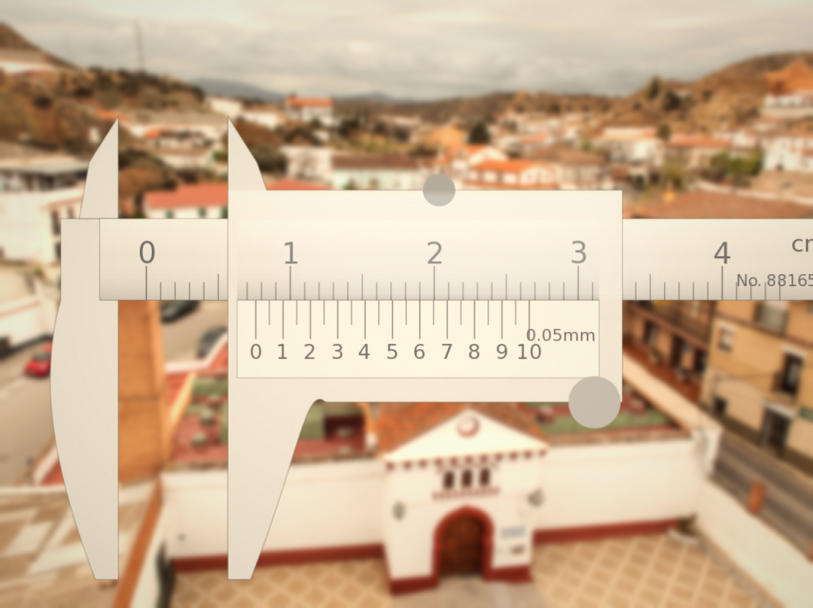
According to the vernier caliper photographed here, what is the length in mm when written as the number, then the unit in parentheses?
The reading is 7.6 (mm)
